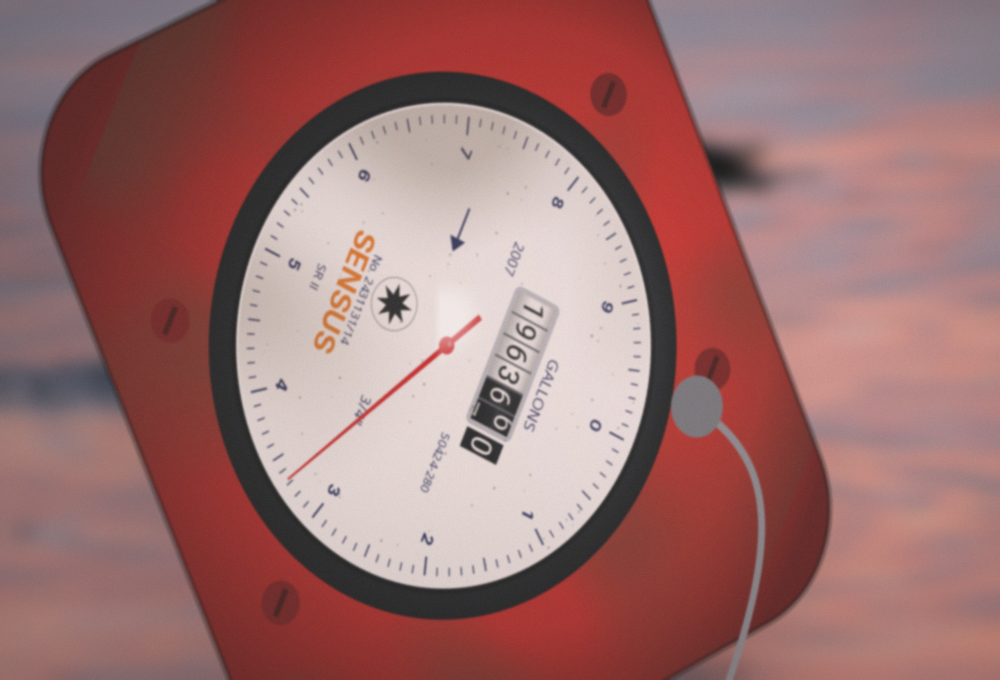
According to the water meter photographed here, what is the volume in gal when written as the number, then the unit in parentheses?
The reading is 1963663.3 (gal)
